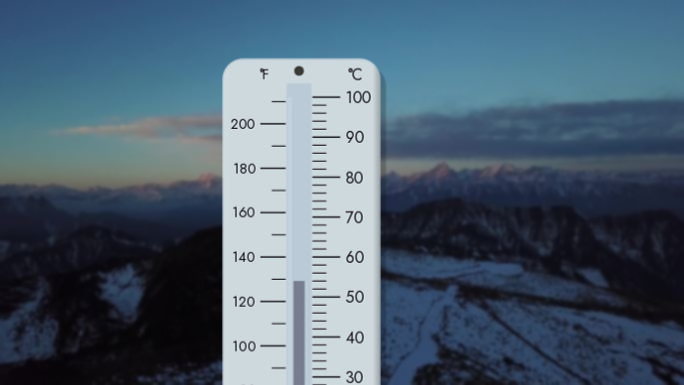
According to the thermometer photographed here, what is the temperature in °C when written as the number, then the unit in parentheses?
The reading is 54 (°C)
